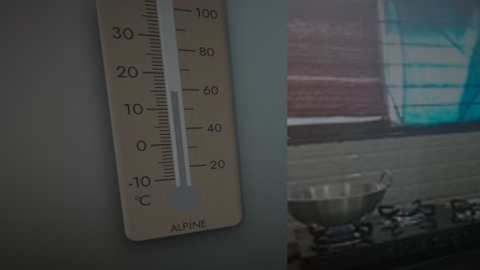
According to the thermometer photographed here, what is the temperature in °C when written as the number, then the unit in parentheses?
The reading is 15 (°C)
